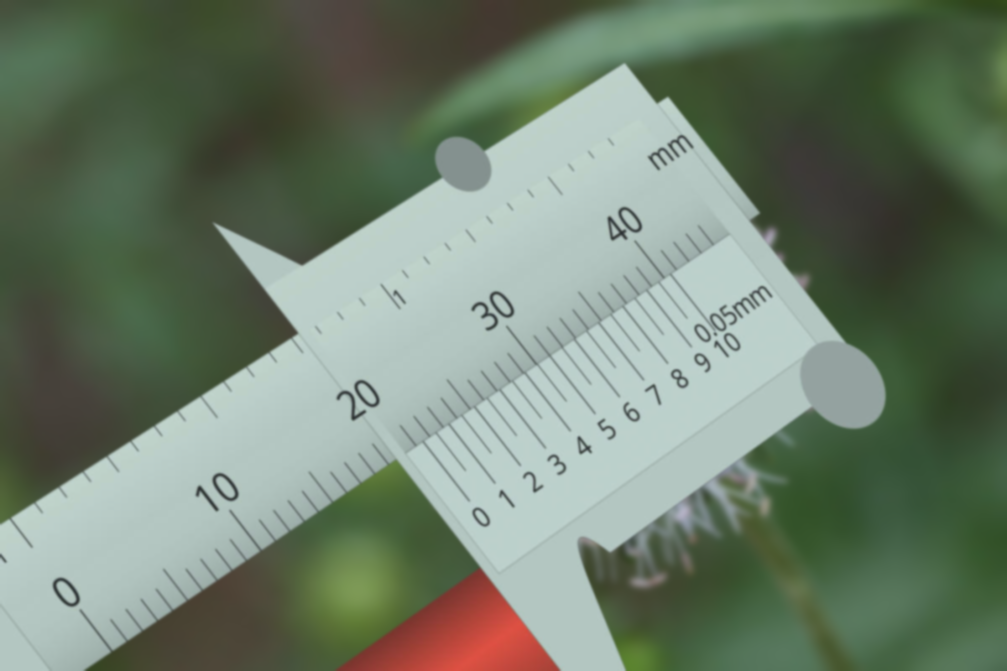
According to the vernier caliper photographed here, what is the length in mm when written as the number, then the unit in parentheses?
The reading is 21.5 (mm)
